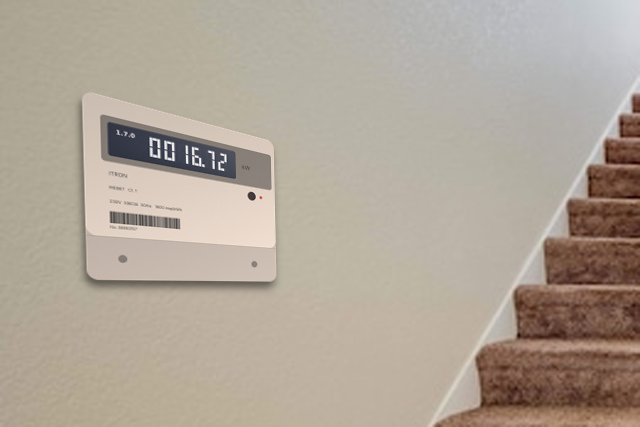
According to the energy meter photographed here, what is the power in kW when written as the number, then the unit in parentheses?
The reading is 16.72 (kW)
